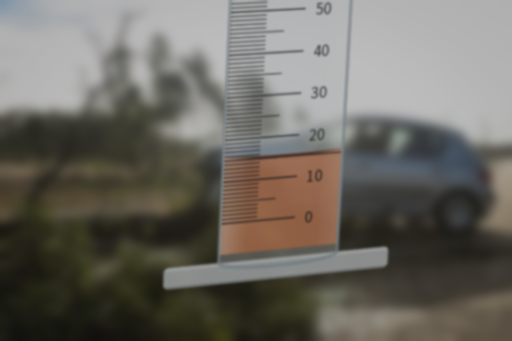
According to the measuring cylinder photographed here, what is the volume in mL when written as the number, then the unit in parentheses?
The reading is 15 (mL)
